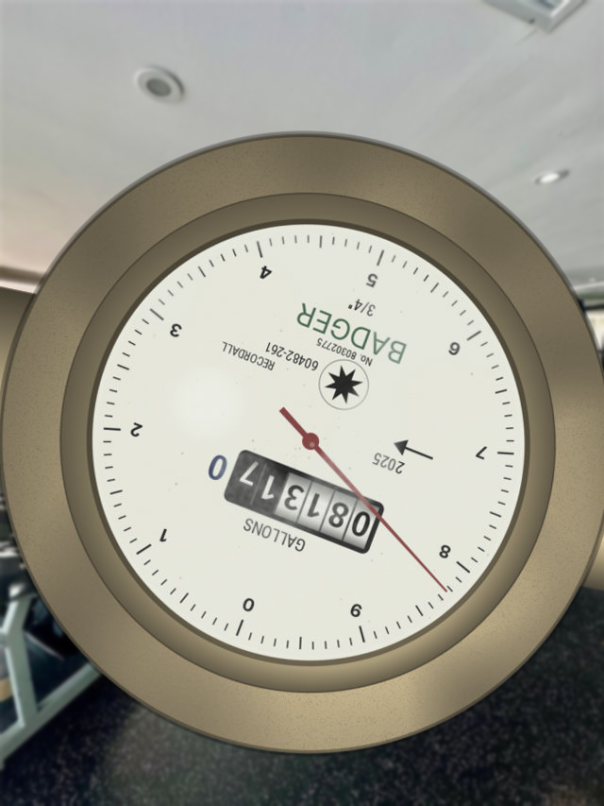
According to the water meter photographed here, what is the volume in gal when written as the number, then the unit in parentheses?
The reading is 813168.2 (gal)
